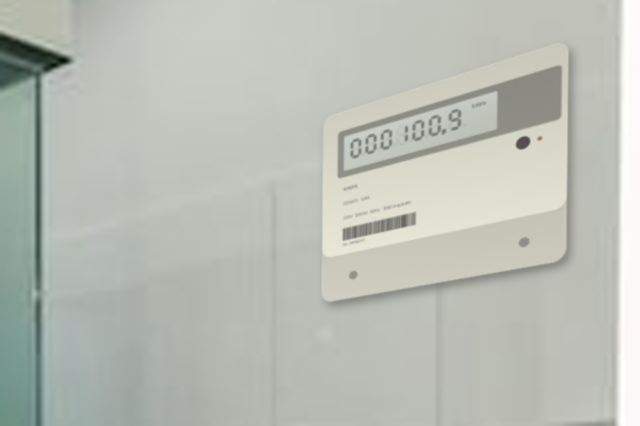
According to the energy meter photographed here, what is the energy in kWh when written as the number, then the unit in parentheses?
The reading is 100.9 (kWh)
